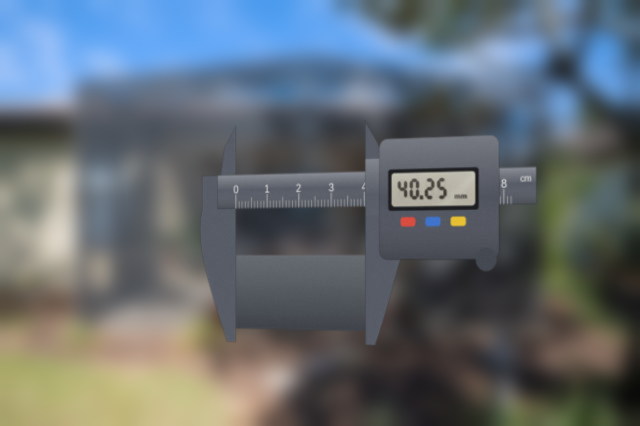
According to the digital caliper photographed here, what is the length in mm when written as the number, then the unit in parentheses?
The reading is 40.25 (mm)
